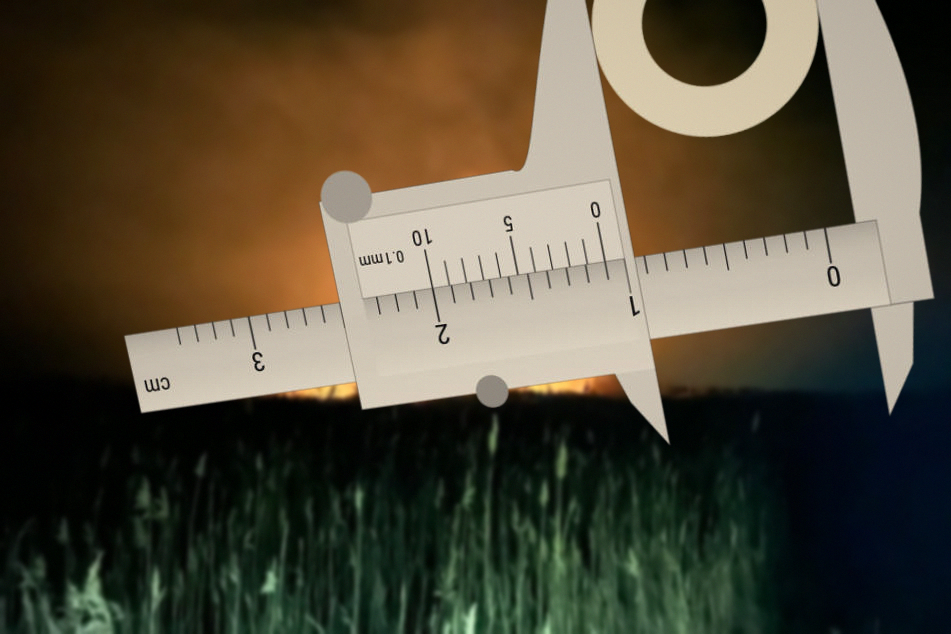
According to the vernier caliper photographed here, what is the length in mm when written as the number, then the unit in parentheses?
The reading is 11.0 (mm)
